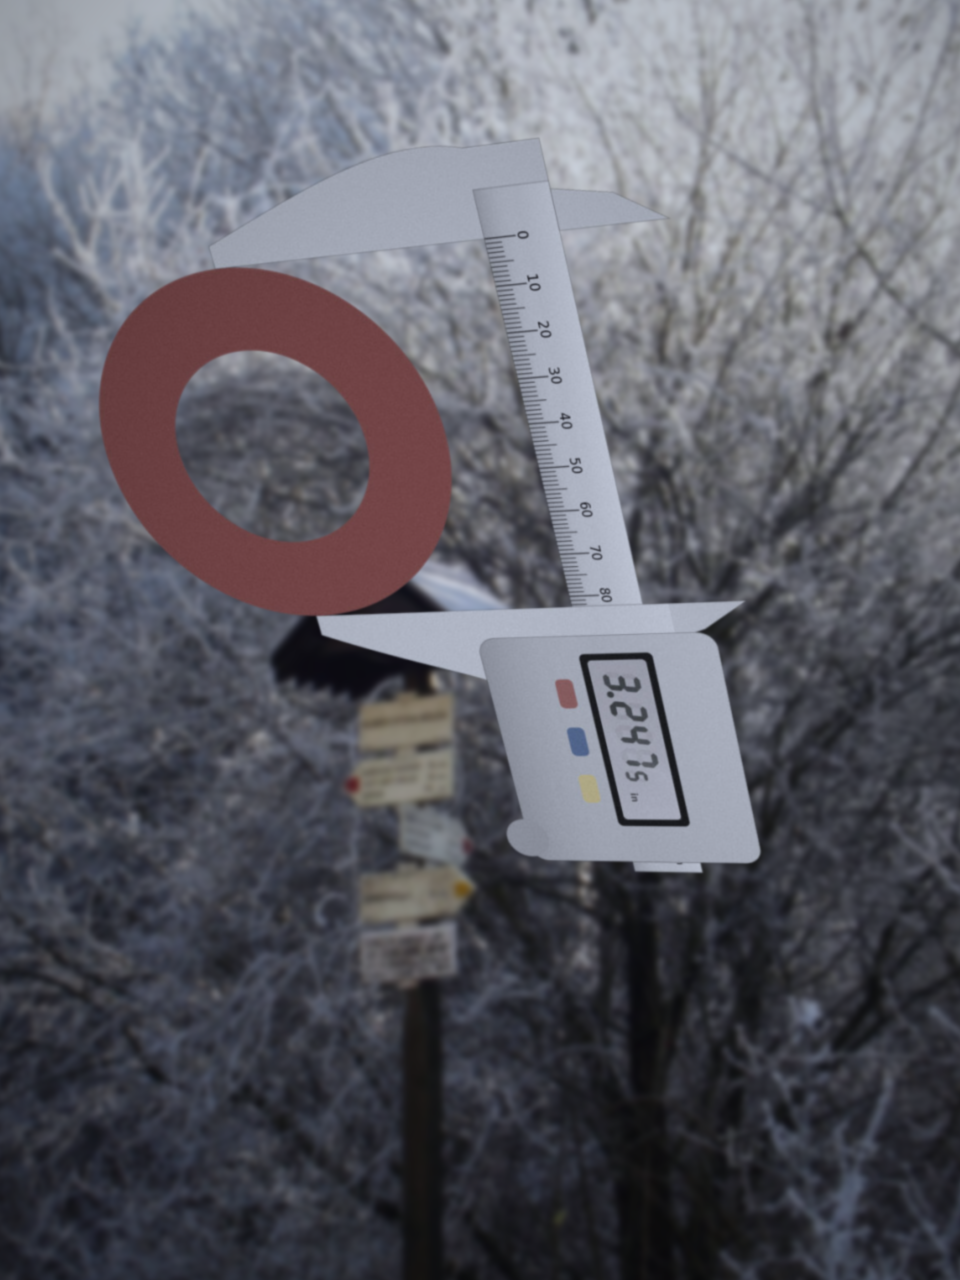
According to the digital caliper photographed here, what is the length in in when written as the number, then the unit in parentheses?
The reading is 3.2475 (in)
